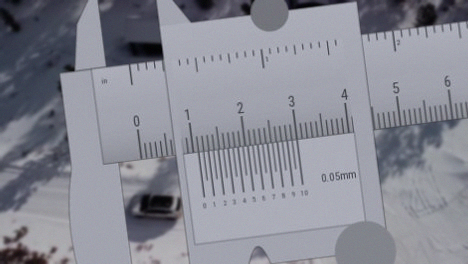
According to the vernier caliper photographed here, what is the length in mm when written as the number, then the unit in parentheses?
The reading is 11.0 (mm)
